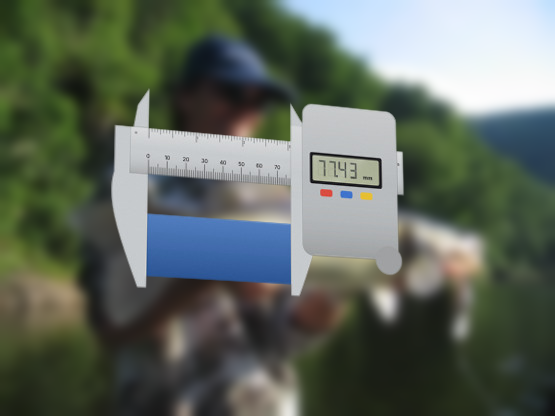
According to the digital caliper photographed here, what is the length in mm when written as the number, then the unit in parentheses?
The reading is 77.43 (mm)
